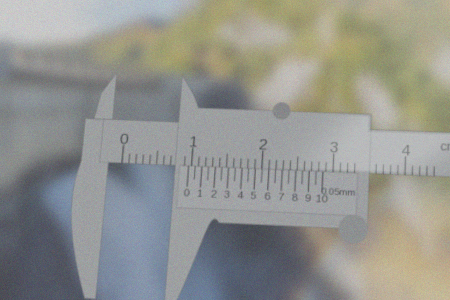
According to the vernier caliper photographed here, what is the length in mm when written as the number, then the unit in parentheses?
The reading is 9.6 (mm)
